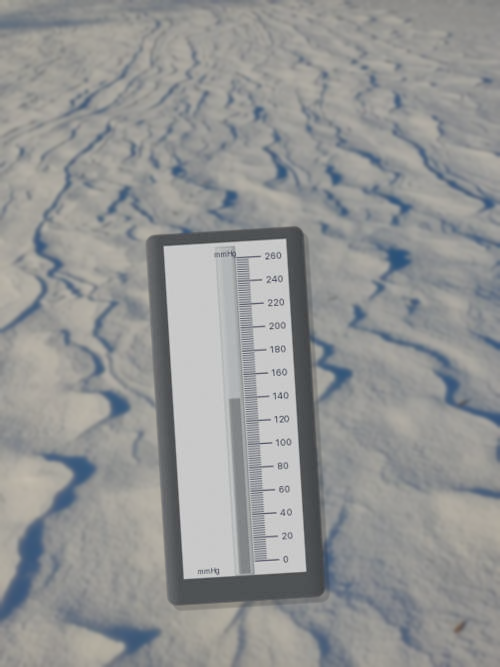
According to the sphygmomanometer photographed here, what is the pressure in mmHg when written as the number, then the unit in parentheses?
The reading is 140 (mmHg)
